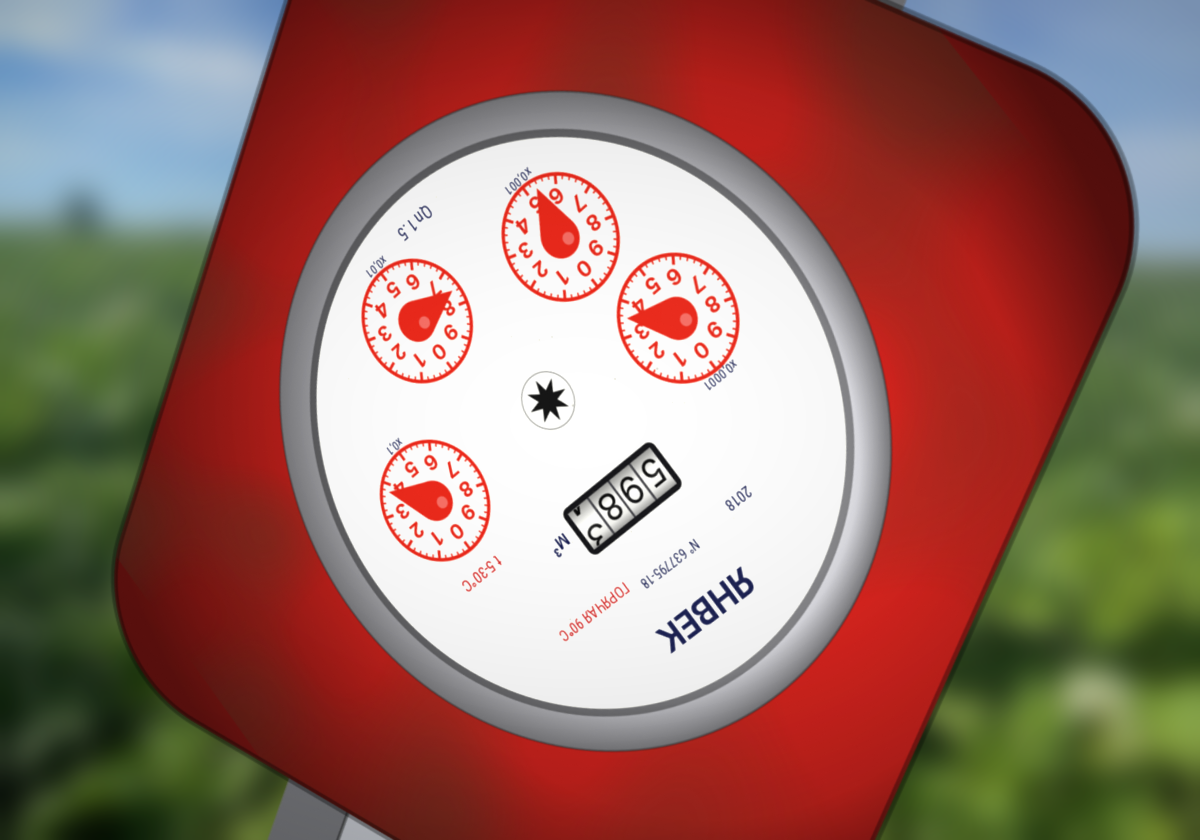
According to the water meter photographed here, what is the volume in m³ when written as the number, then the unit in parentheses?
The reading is 5983.3753 (m³)
